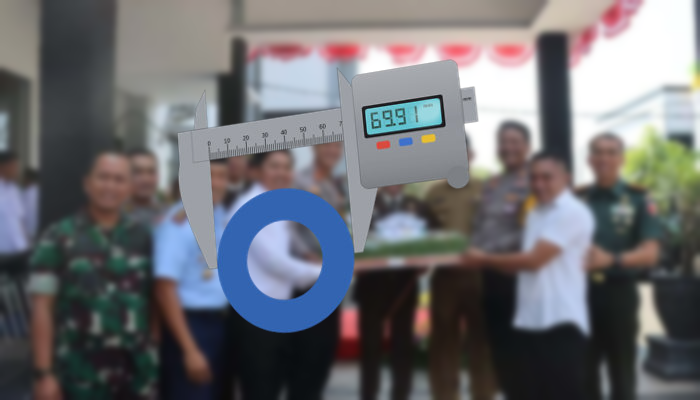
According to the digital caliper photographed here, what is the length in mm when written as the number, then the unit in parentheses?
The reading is 69.91 (mm)
